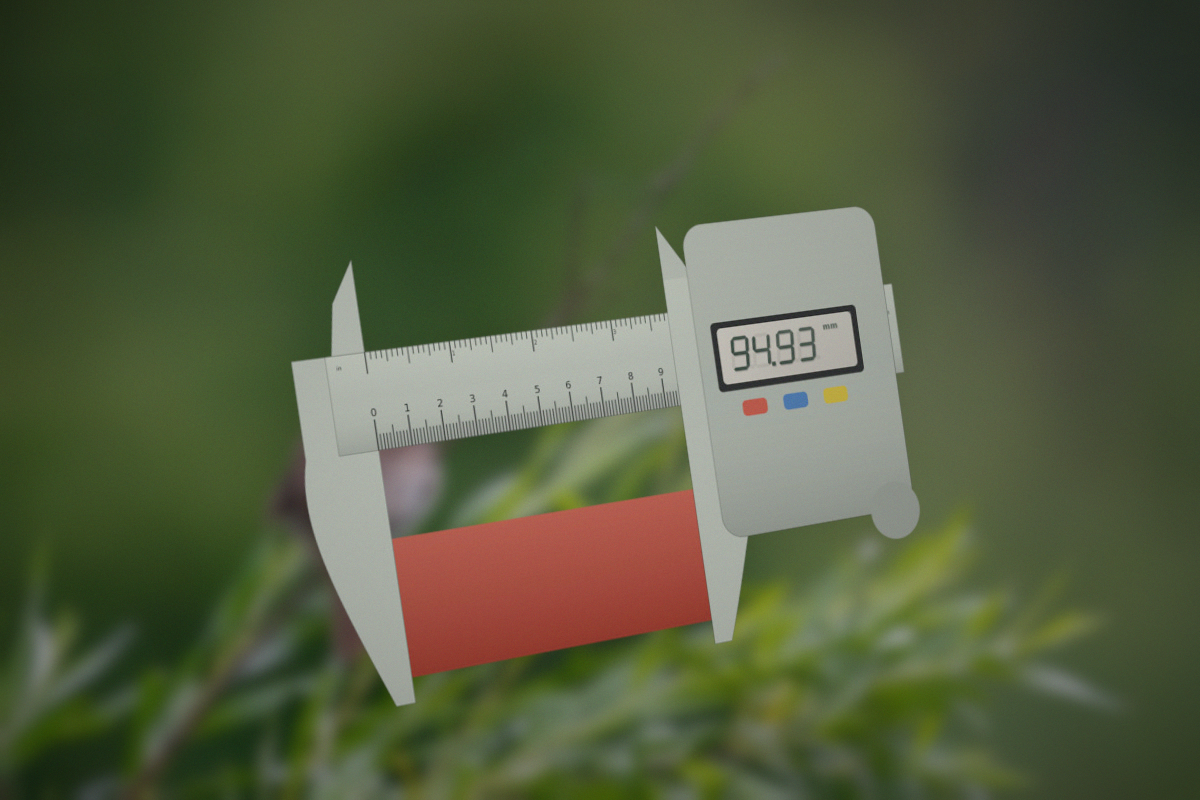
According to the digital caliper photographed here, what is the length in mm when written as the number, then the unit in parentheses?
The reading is 94.93 (mm)
